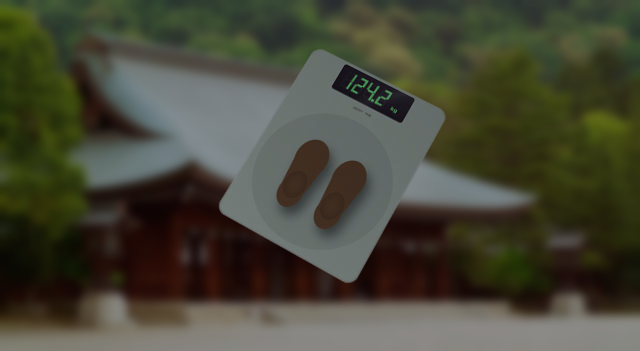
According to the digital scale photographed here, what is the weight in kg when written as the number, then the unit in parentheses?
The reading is 124.2 (kg)
